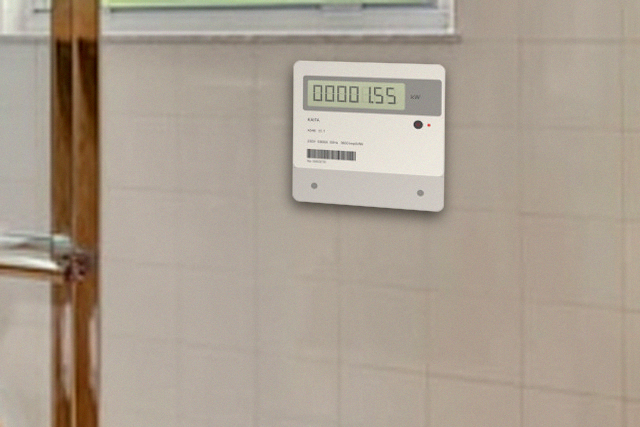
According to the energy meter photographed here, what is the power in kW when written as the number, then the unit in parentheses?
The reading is 1.55 (kW)
